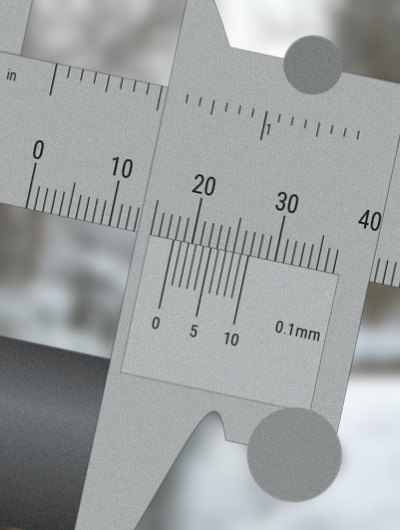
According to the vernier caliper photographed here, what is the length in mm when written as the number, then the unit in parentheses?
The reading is 17.8 (mm)
